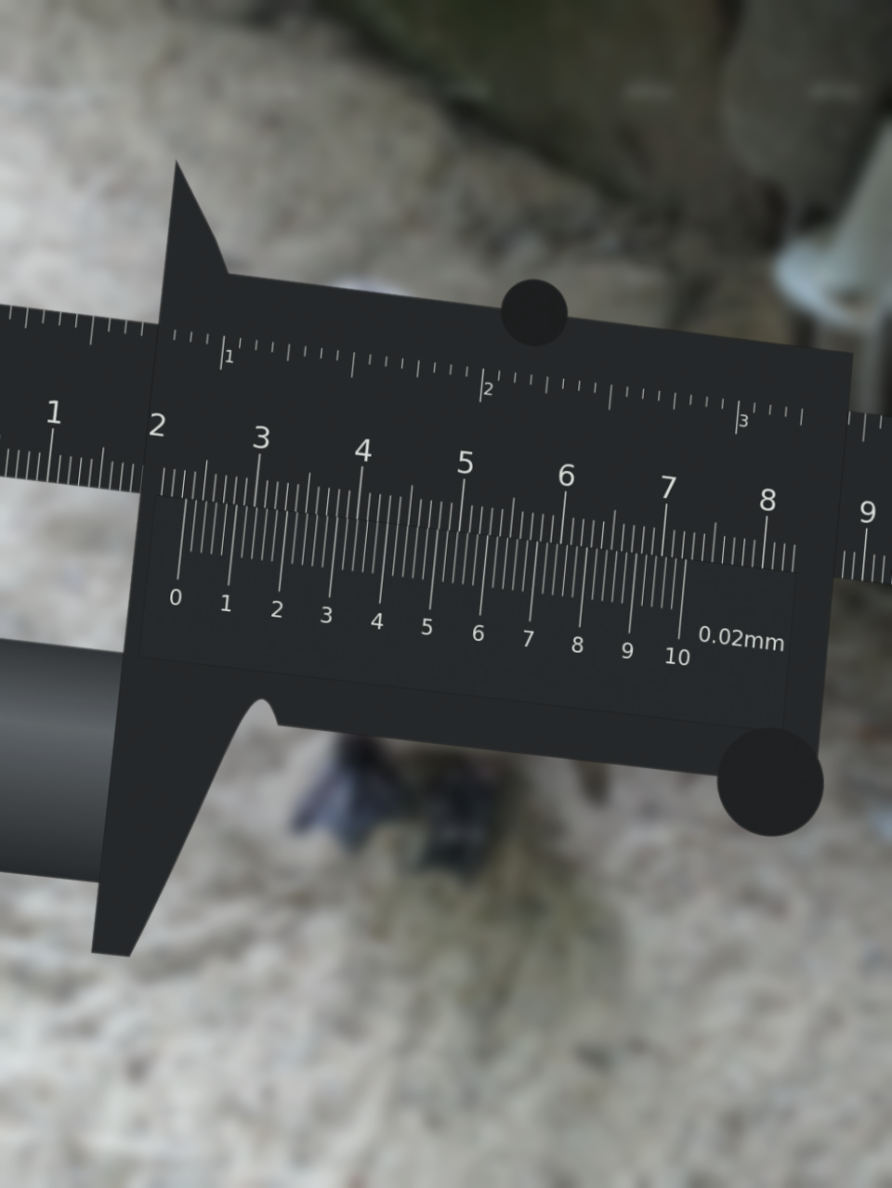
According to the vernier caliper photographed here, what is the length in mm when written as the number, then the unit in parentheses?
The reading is 23.4 (mm)
